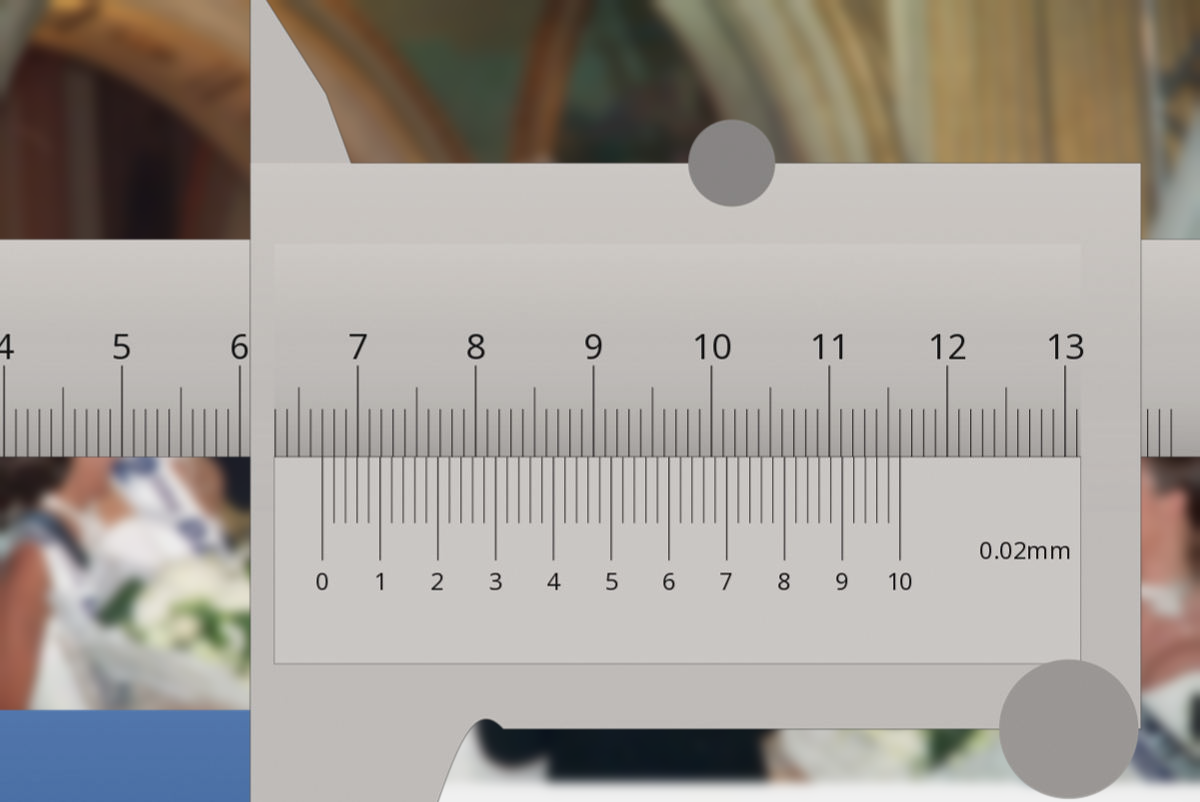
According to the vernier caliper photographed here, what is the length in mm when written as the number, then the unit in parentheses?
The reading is 67.0 (mm)
